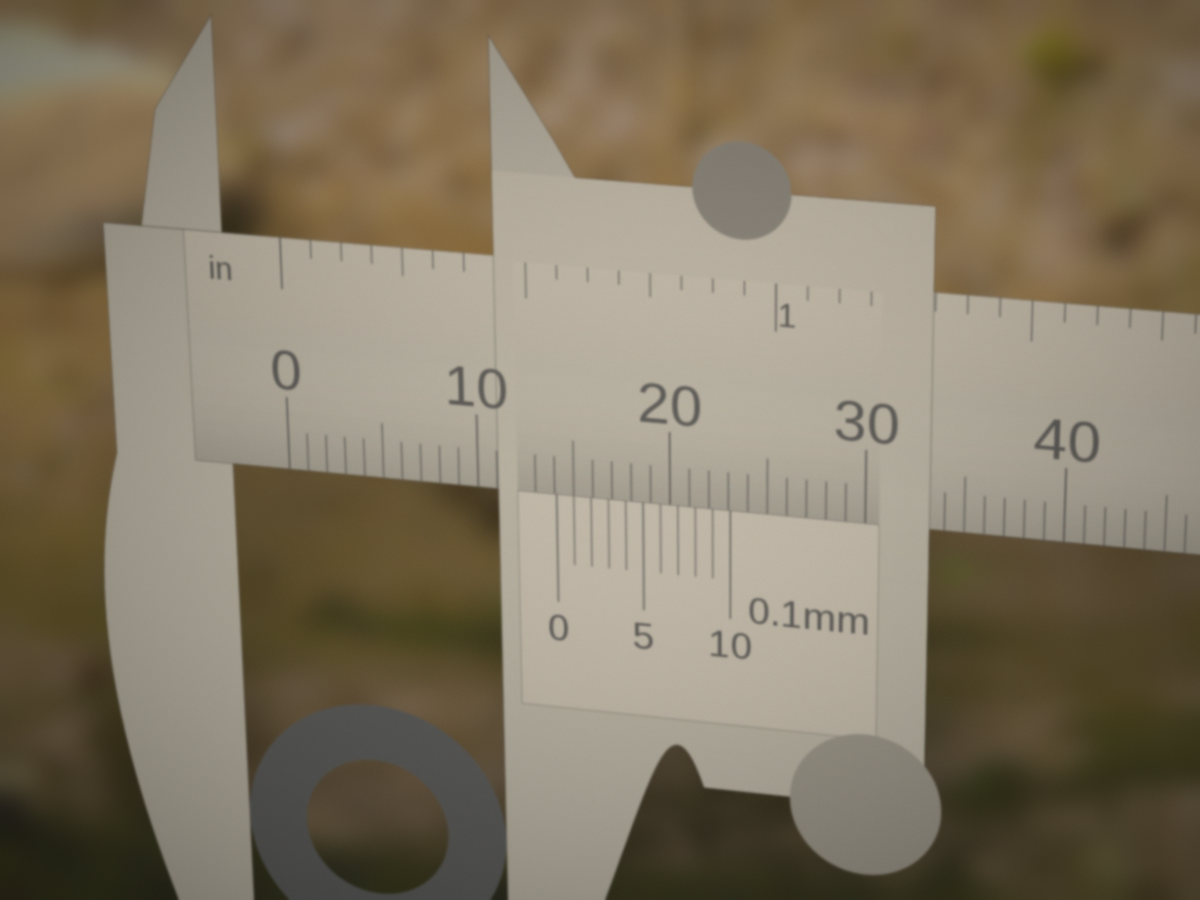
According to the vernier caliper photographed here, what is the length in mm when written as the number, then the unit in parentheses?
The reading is 14.1 (mm)
